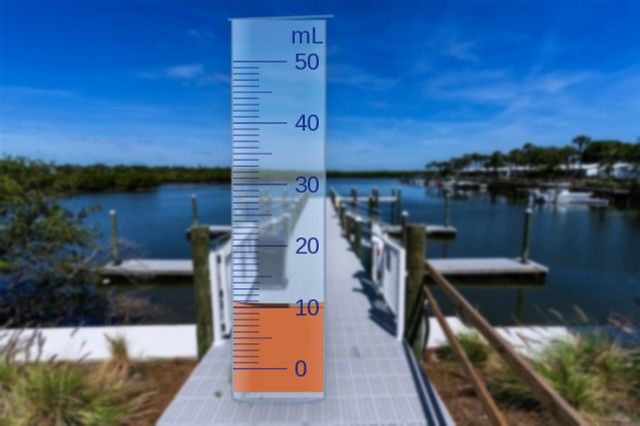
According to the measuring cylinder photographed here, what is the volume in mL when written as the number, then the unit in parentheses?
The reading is 10 (mL)
